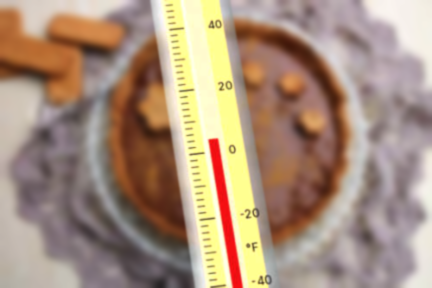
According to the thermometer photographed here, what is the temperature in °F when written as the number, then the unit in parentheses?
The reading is 4 (°F)
